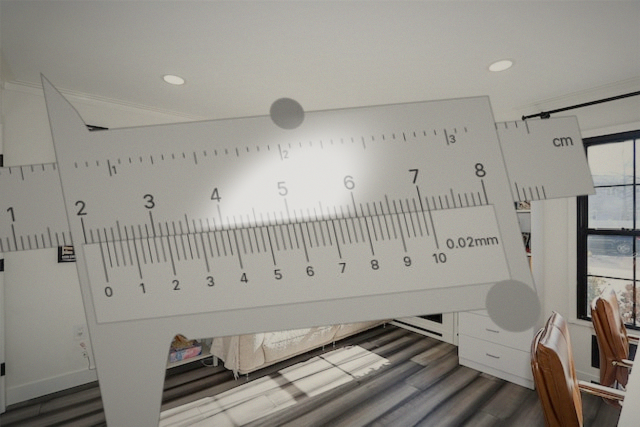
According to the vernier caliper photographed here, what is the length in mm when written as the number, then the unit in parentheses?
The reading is 22.0 (mm)
